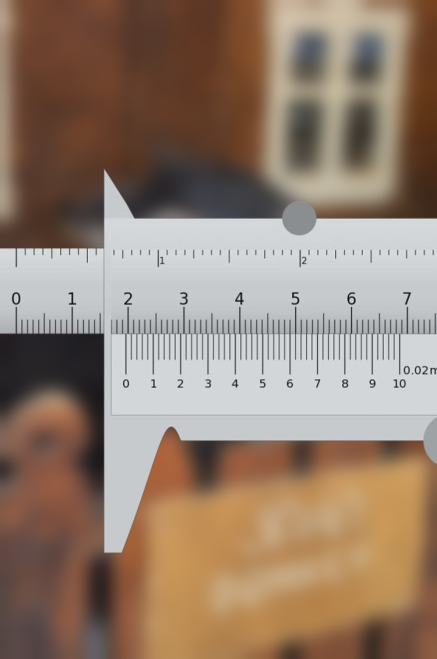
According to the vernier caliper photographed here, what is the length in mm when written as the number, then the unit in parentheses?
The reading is 19.6 (mm)
